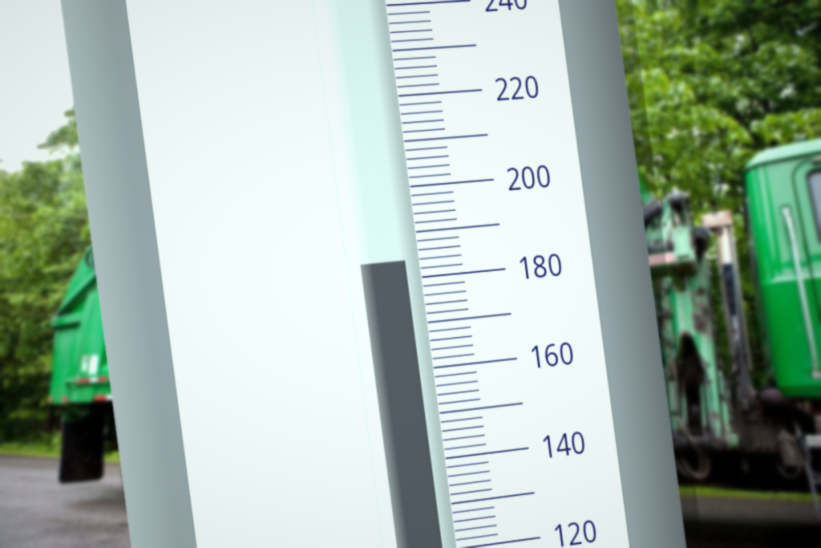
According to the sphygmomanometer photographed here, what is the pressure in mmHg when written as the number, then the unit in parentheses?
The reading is 184 (mmHg)
